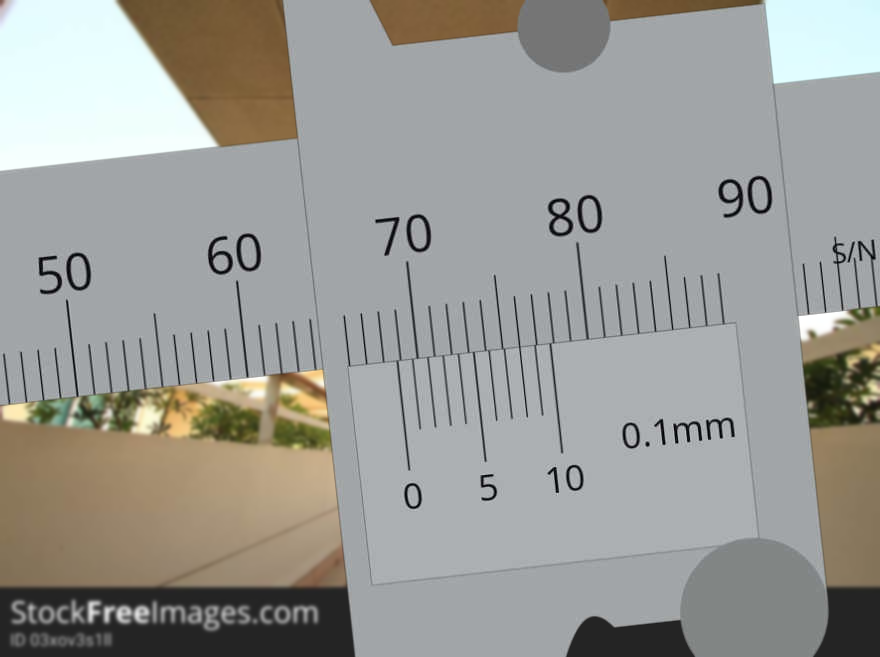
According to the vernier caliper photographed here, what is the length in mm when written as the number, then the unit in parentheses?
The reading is 68.8 (mm)
